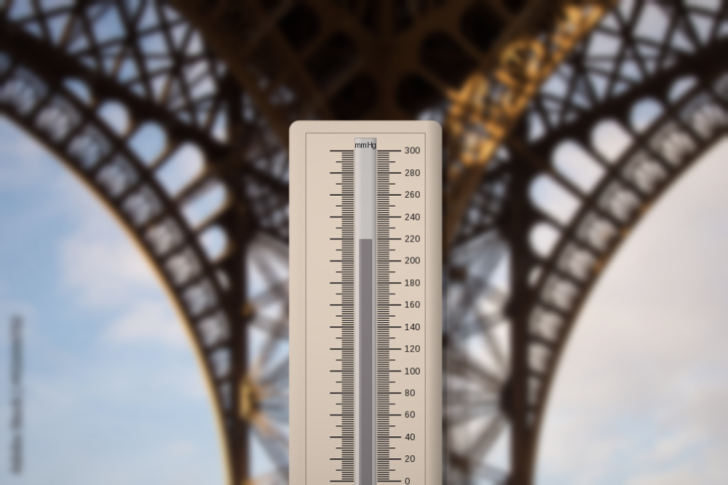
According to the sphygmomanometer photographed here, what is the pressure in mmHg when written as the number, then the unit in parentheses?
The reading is 220 (mmHg)
